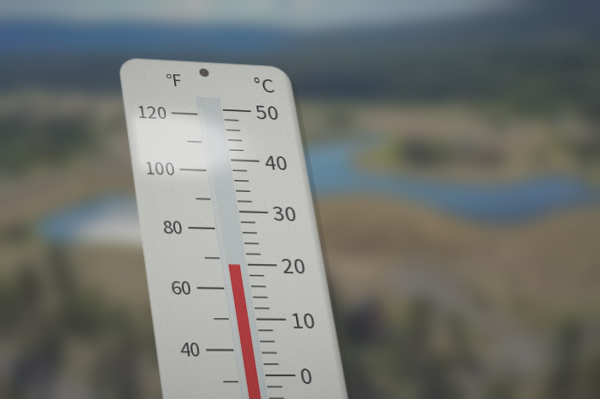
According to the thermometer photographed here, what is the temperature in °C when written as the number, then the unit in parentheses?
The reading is 20 (°C)
